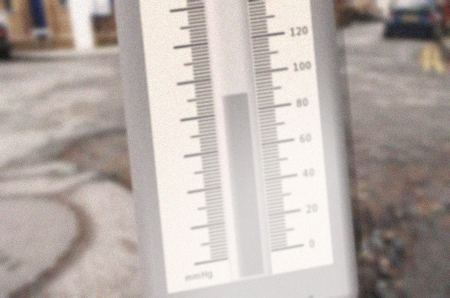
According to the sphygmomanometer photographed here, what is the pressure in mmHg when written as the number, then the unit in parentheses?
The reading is 90 (mmHg)
